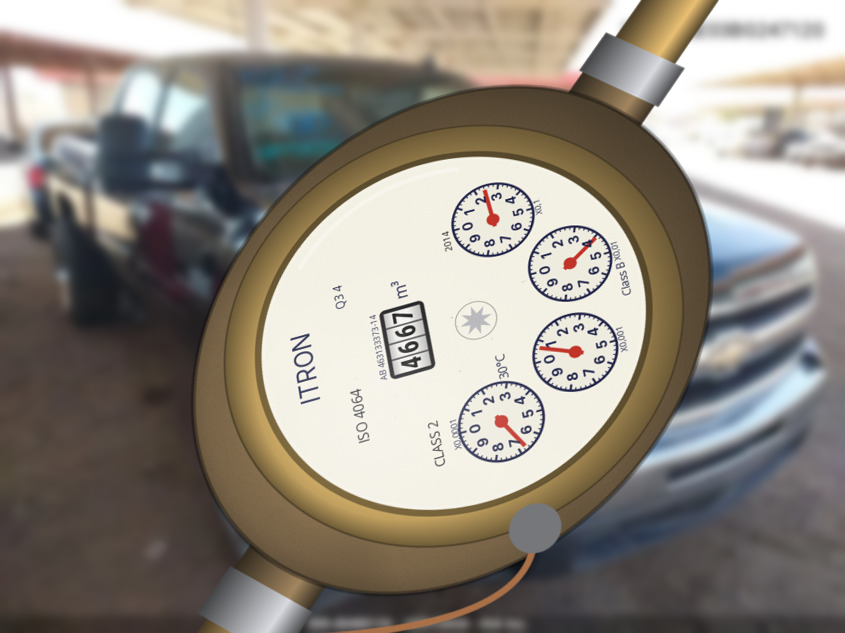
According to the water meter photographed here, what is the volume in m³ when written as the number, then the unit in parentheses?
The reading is 4667.2406 (m³)
